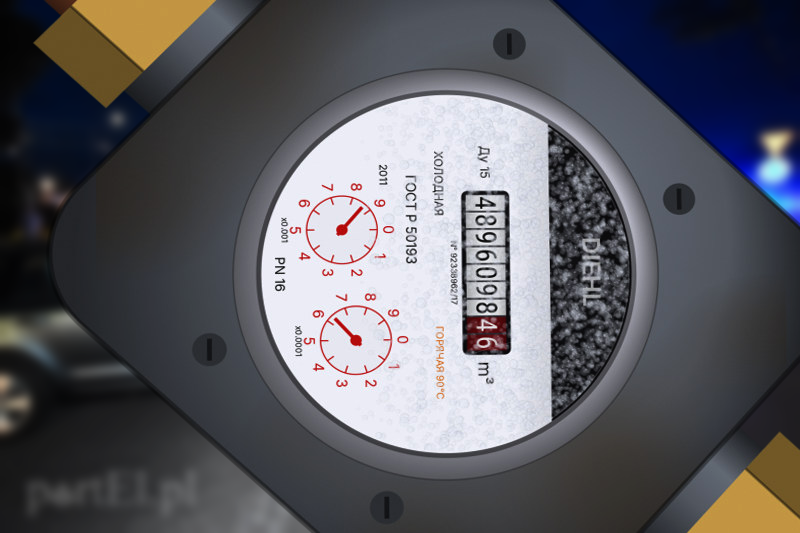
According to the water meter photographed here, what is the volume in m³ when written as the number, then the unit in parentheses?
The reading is 4896098.4686 (m³)
